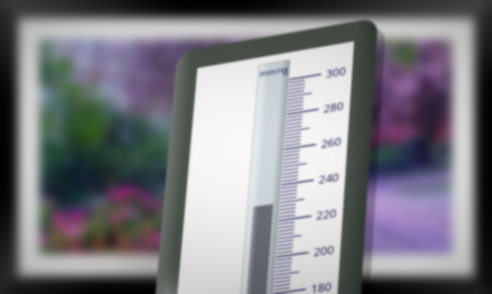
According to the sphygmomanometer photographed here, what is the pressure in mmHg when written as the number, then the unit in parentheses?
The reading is 230 (mmHg)
